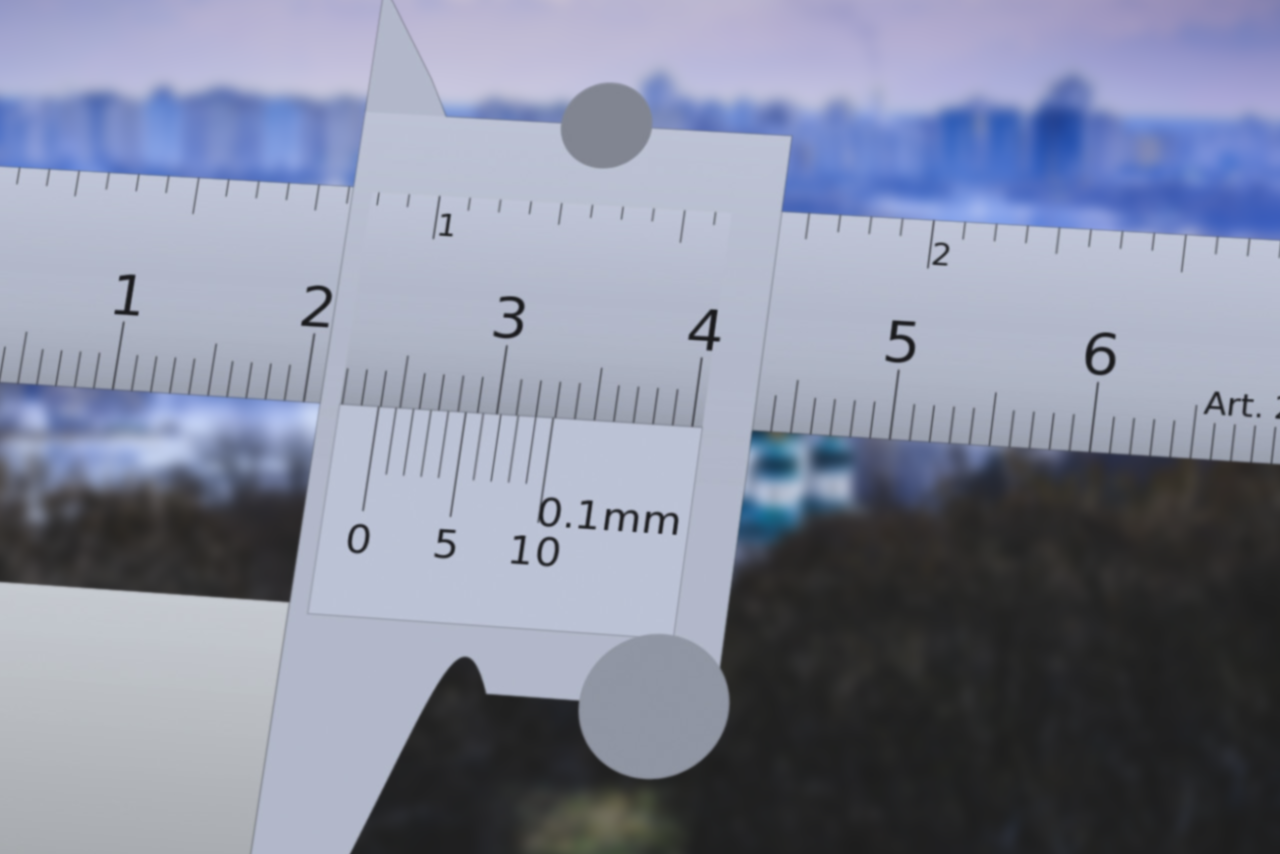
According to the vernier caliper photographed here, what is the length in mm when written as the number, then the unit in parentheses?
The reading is 23.9 (mm)
